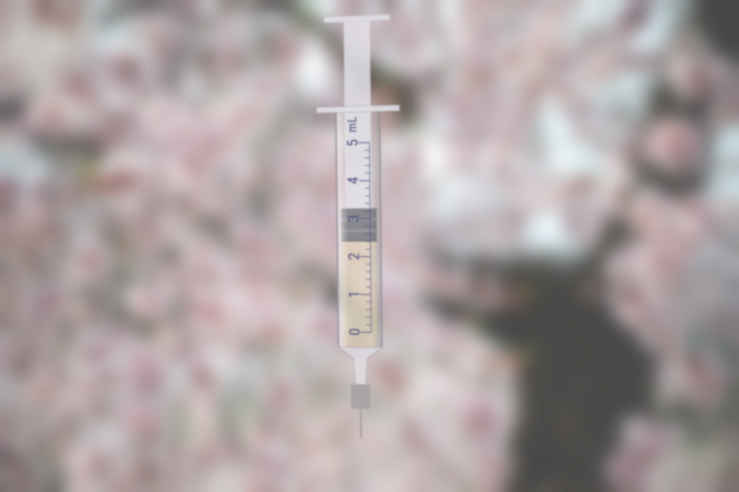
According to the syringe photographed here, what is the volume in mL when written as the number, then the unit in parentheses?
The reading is 2.4 (mL)
